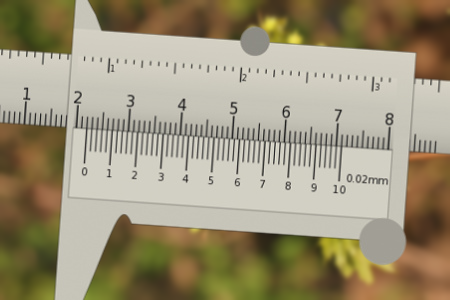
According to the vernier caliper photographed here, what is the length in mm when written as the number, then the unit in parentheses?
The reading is 22.0 (mm)
